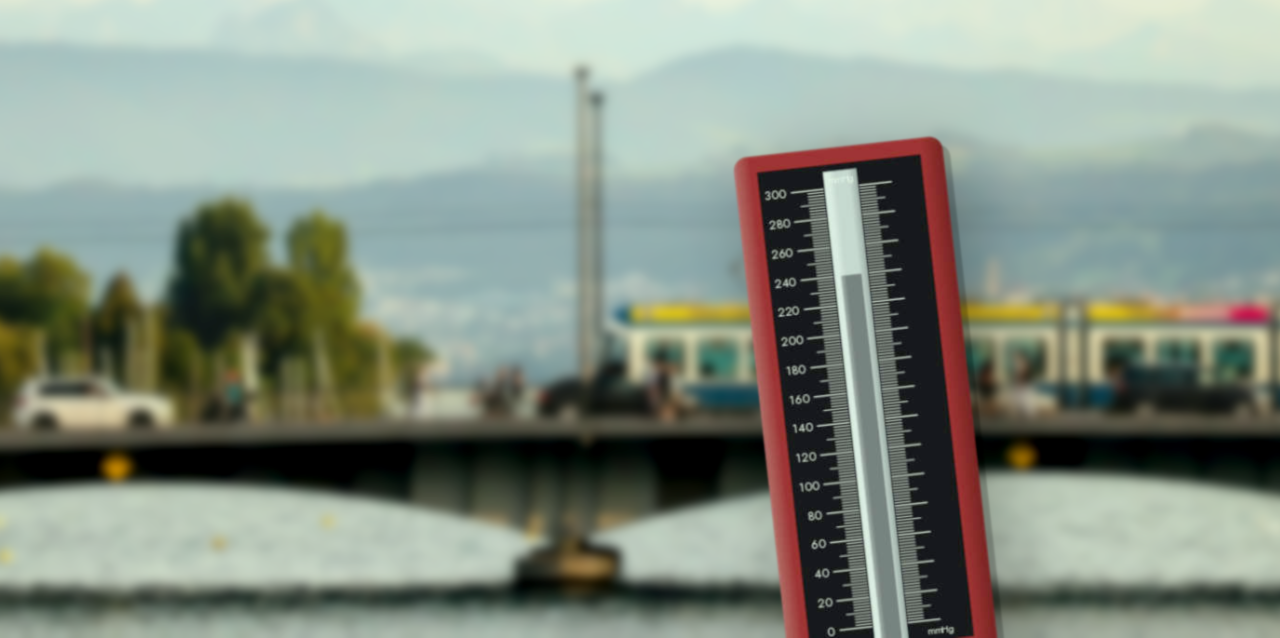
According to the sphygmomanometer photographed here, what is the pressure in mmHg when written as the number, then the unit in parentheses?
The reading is 240 (mmHg)
